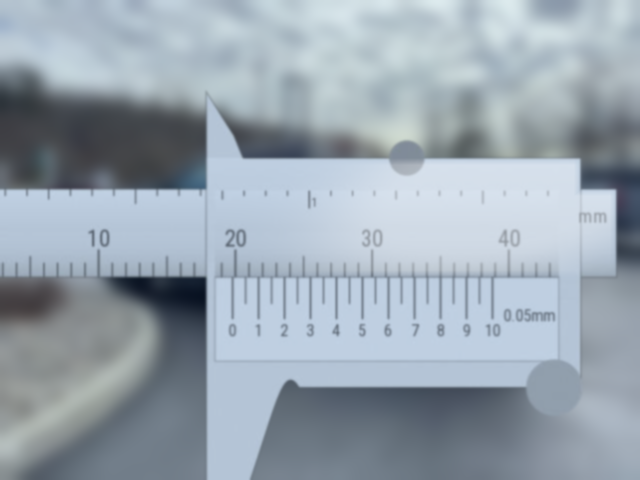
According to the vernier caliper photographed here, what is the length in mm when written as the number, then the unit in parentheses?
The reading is 19.8 (mm)
